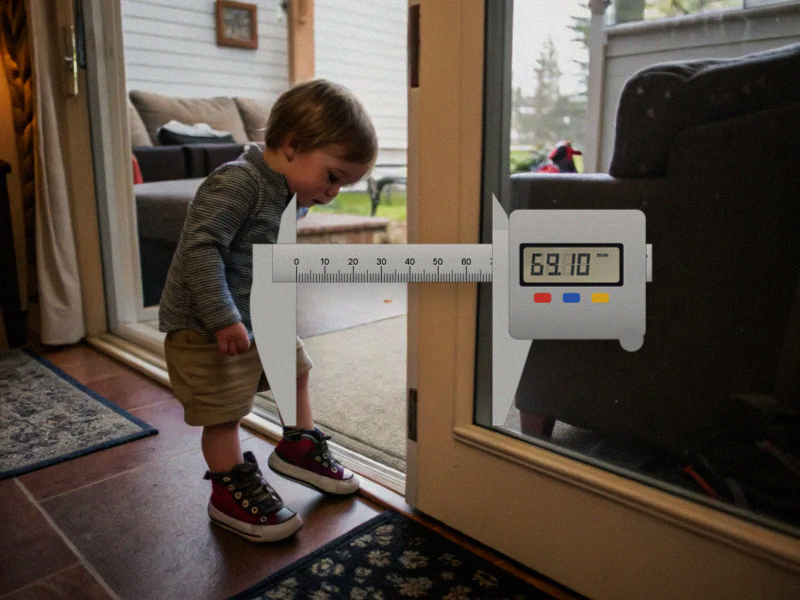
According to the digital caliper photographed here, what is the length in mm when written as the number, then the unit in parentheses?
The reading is 69.10 (mm)
